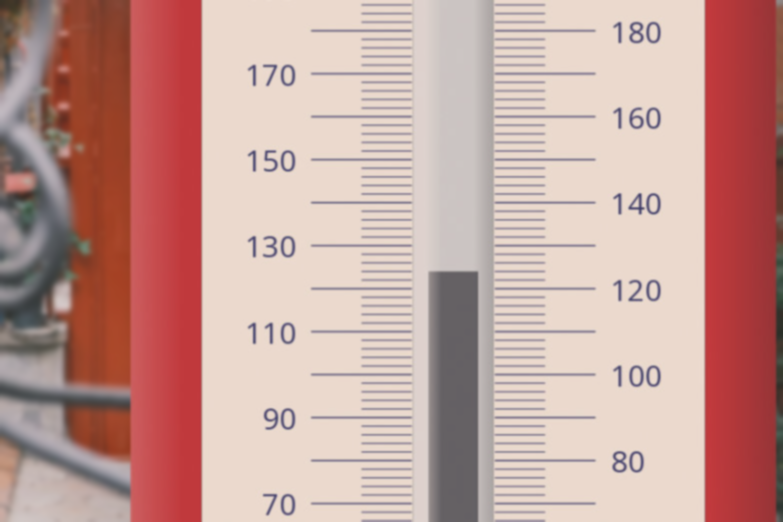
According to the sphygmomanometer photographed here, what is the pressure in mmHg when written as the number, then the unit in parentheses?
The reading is 124 (mmHg)
